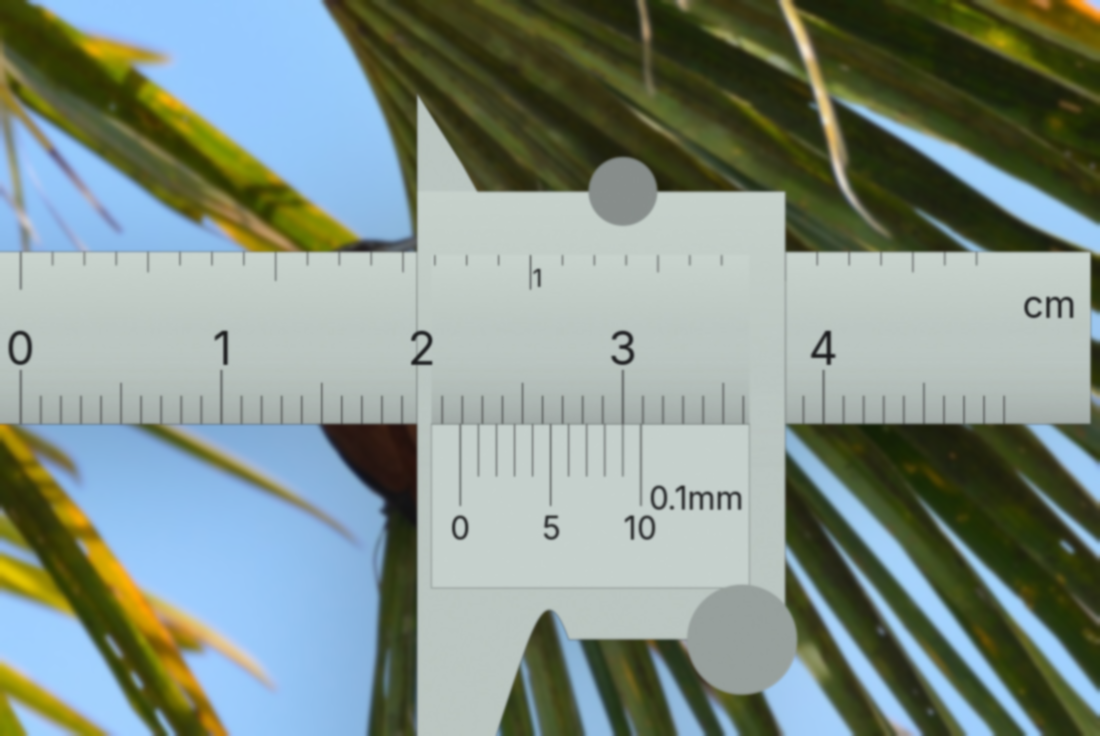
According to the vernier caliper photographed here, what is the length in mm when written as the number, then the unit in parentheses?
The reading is 21.9 (mm)
